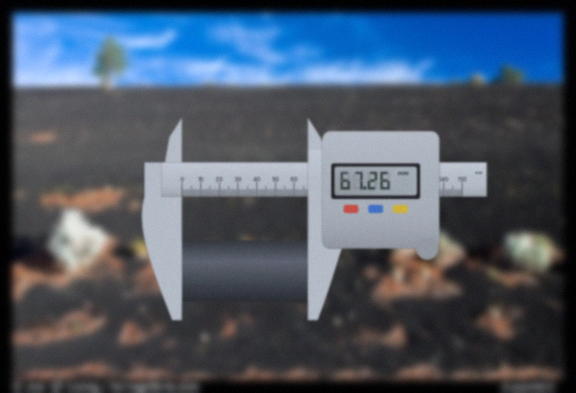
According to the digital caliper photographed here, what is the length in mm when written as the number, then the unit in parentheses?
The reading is 67.26 (mm)
